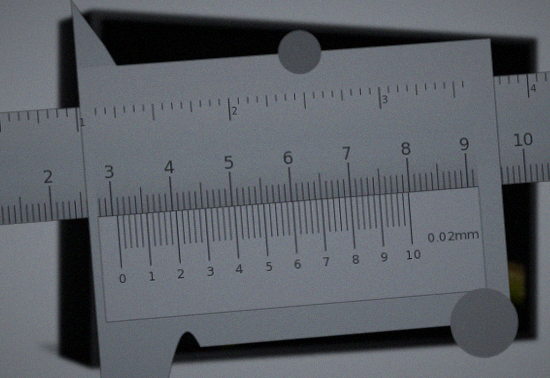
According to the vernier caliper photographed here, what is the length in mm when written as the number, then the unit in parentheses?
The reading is 30.8 (mm)
